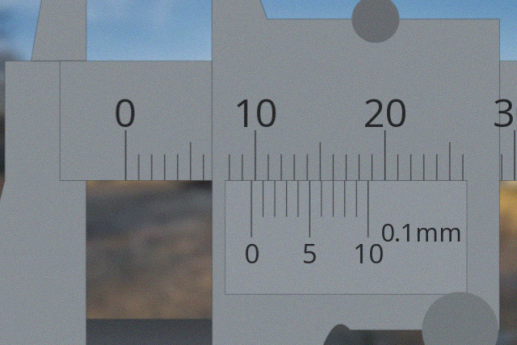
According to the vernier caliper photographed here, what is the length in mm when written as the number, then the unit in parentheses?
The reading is 9.7 (mm)
